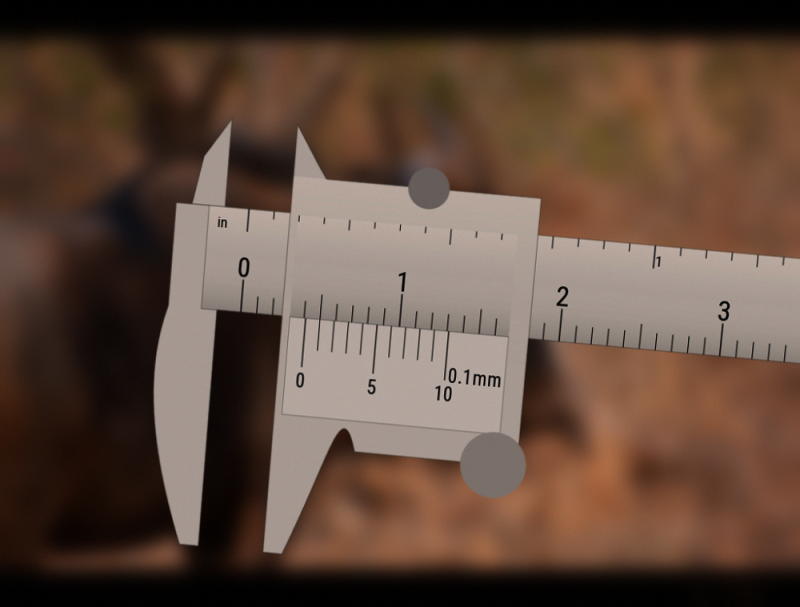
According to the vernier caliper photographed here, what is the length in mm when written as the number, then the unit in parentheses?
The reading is 4.1 (mm)
